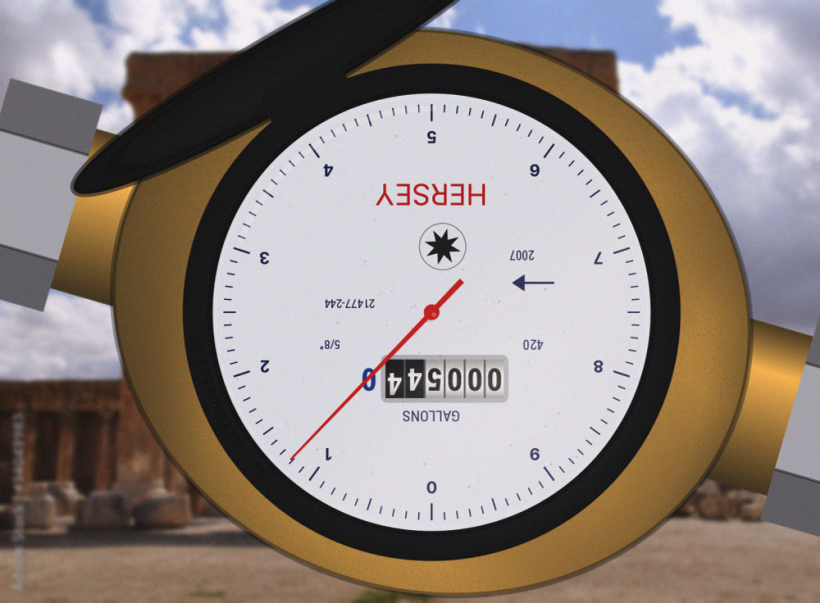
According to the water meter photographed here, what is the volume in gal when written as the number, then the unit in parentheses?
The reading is 5441.2 (gal)
